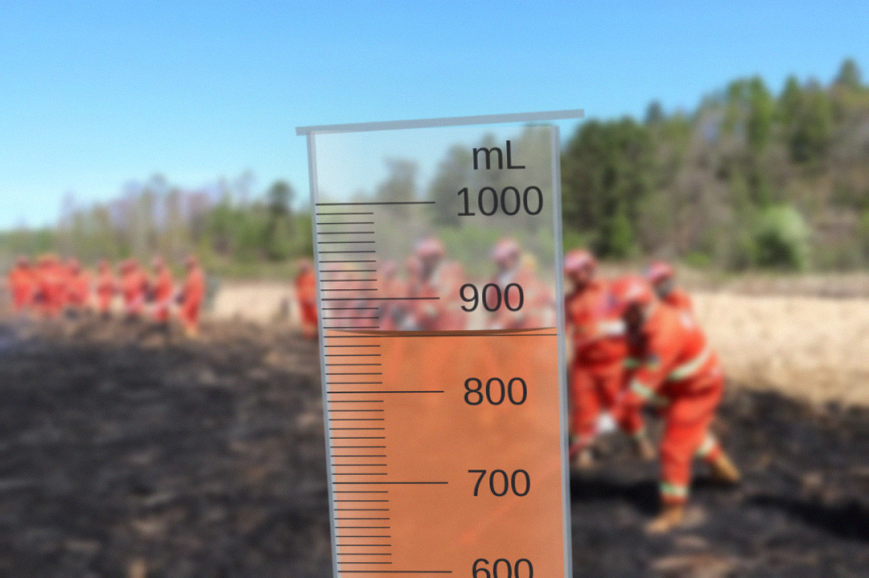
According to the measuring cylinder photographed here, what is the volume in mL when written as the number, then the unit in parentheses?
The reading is 860 (mL)
